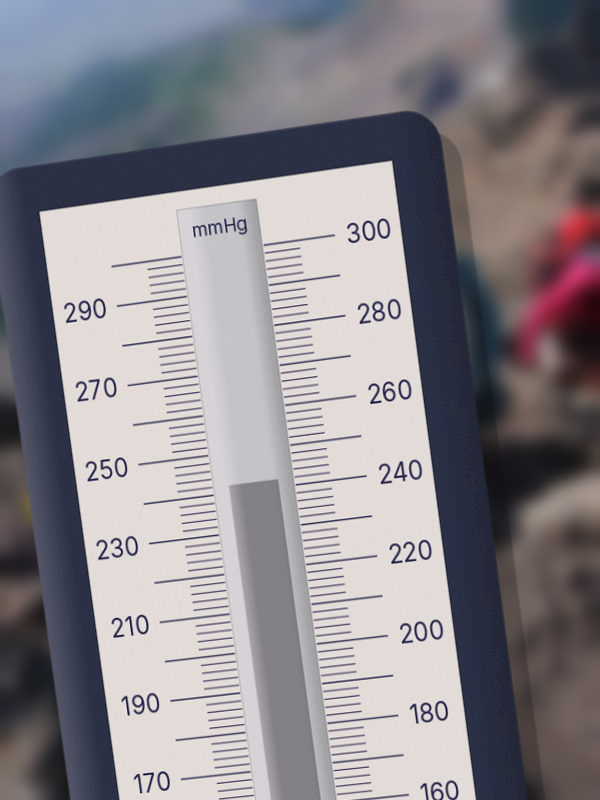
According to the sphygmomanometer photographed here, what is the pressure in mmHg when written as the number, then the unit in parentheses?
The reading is 242 (mmHg)
